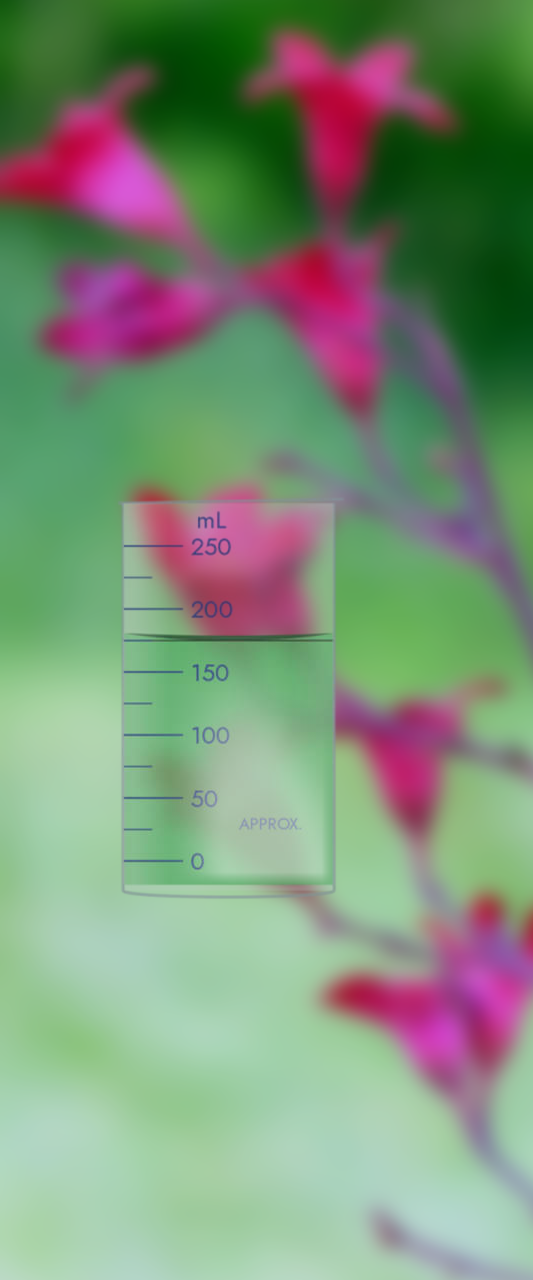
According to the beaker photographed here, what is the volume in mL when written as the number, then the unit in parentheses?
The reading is 175 (mL)
